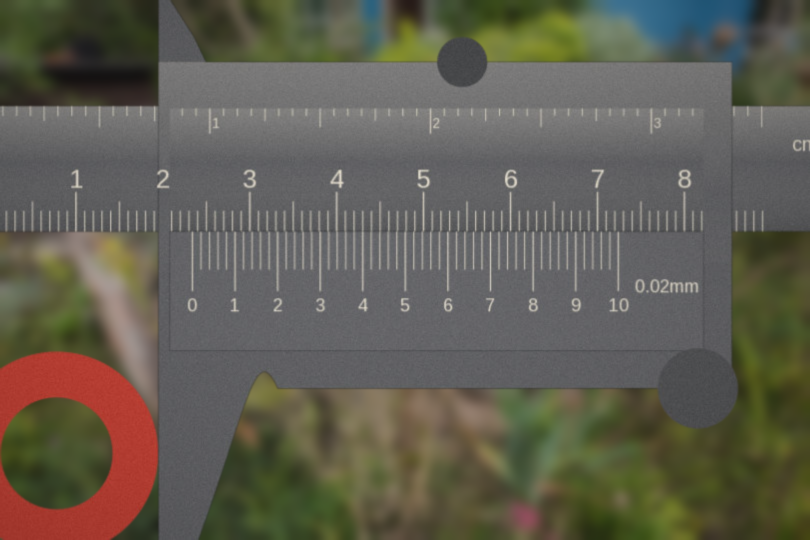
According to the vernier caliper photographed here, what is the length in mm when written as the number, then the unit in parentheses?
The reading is 23.4 (mm)
